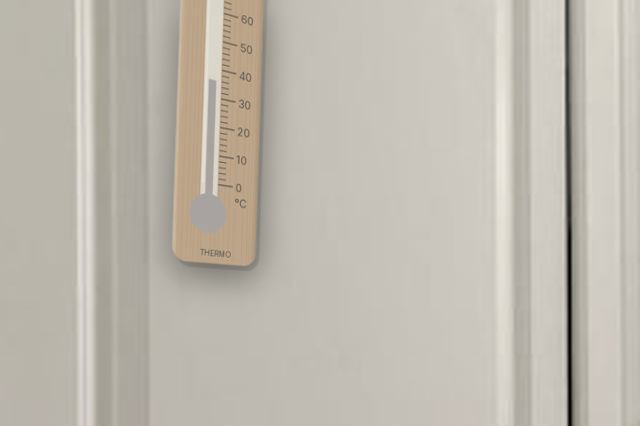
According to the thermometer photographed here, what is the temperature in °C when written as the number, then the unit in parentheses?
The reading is 36 (°C)
